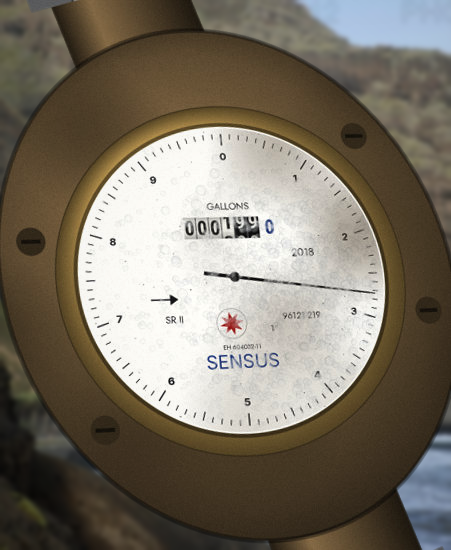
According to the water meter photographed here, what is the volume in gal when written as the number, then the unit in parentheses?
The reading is 1992.7 (gal)
